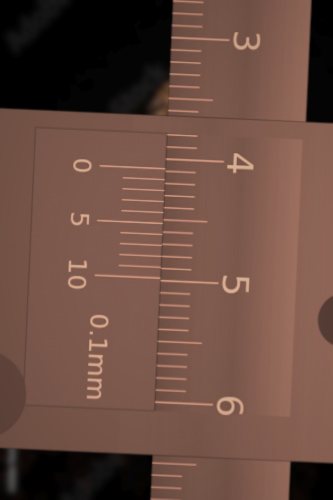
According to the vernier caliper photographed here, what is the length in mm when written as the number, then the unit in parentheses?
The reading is 40.8 (mm)
